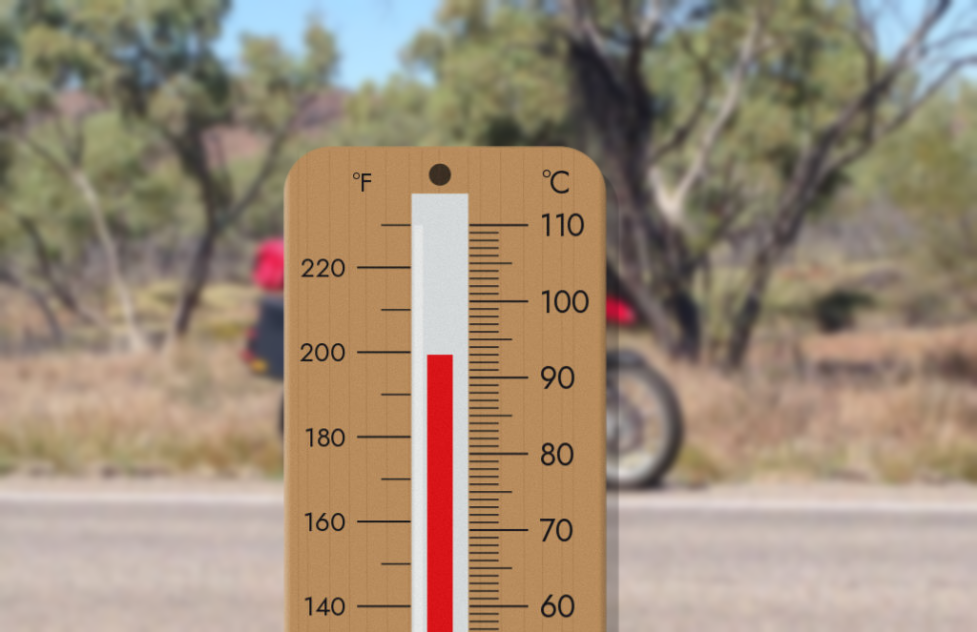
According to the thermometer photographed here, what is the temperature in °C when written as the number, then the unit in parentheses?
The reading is 93 (°C)
